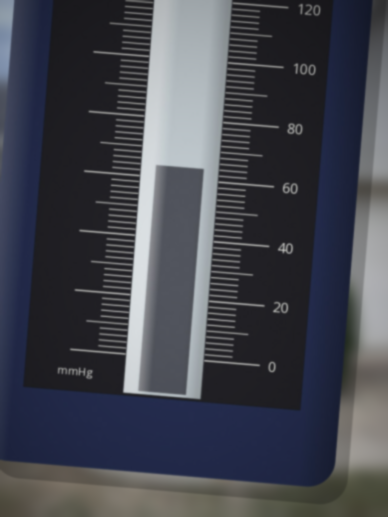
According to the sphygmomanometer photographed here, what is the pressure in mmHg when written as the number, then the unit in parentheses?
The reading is 64 (mmHg)
